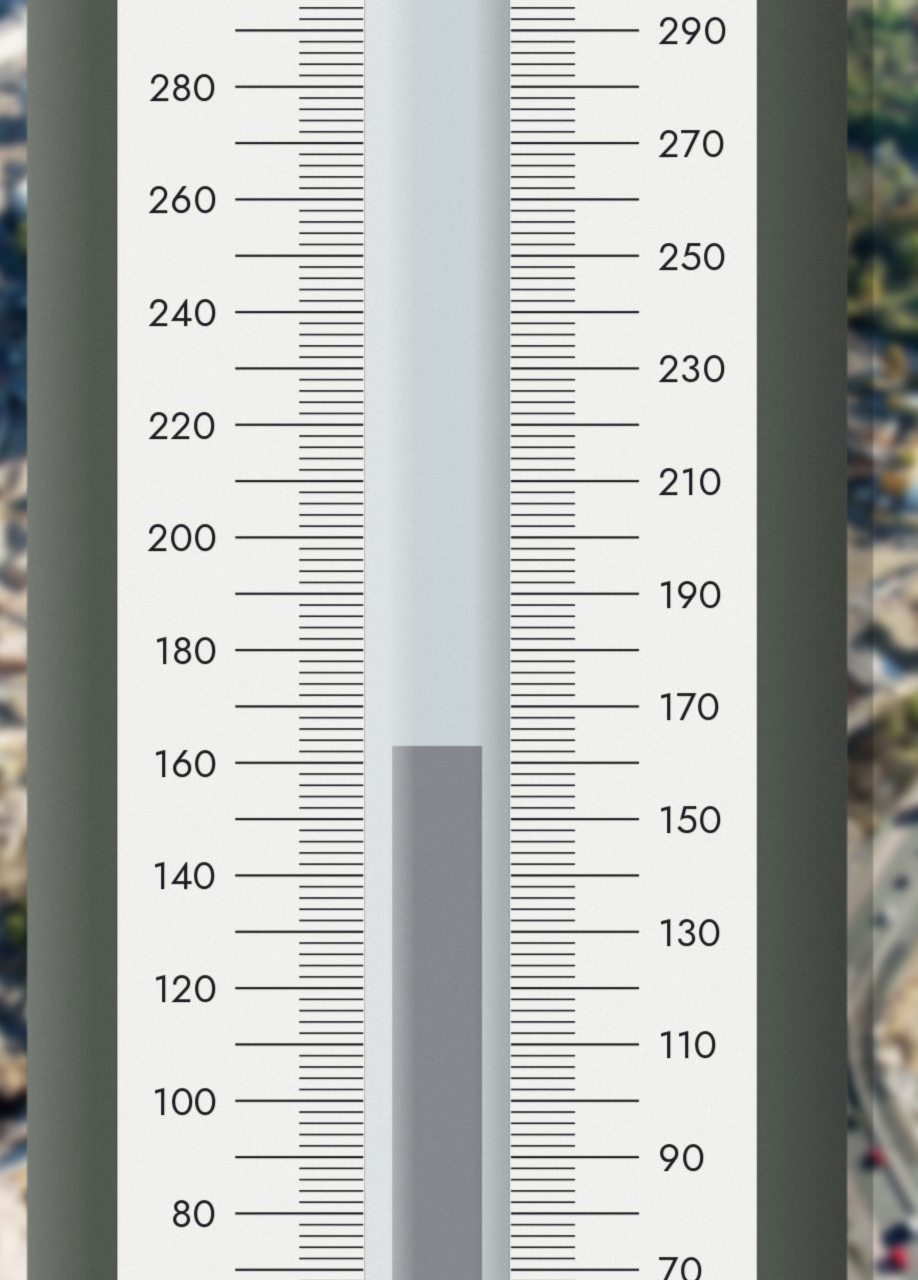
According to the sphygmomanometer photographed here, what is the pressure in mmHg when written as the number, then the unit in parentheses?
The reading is 163 (mmHg)
